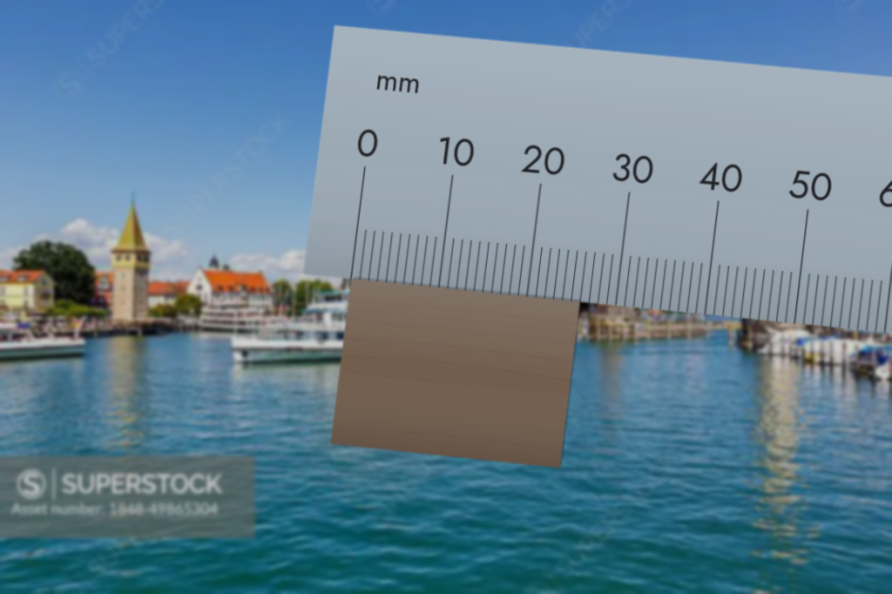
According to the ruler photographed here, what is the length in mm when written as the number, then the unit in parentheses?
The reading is 26 (mm)
